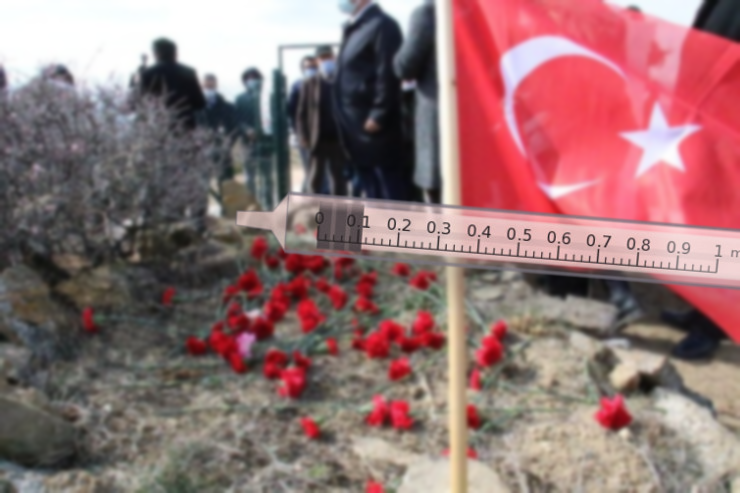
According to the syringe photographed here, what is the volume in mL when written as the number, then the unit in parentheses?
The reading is 0 (mL)
